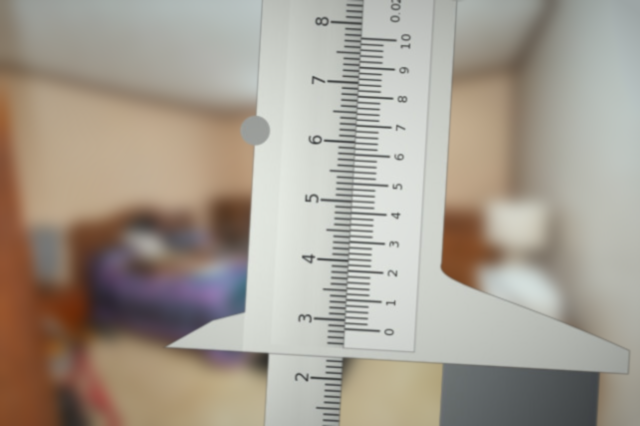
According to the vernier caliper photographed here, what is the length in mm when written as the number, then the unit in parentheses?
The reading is 28.5 (mm)
